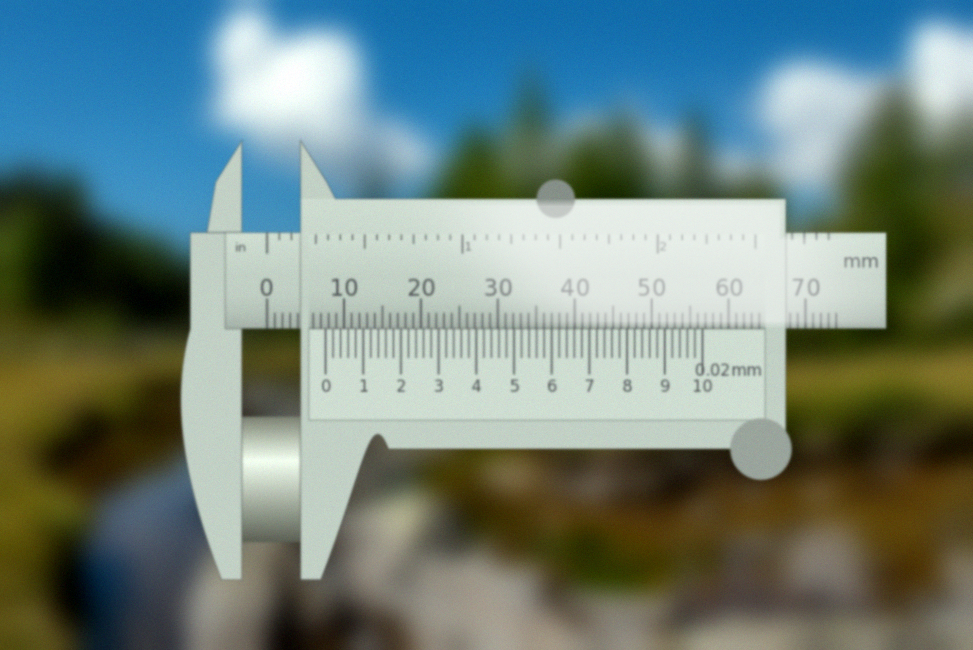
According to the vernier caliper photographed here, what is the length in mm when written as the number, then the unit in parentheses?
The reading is 7.6 (mm)
